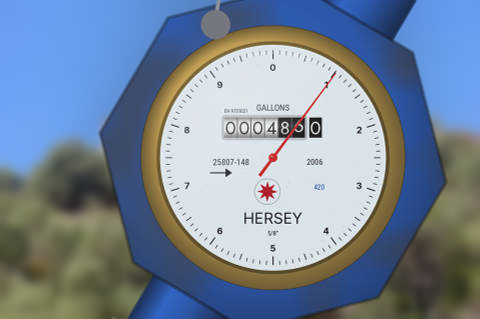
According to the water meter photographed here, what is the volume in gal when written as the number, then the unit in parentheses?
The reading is 4861.0 (gal)
